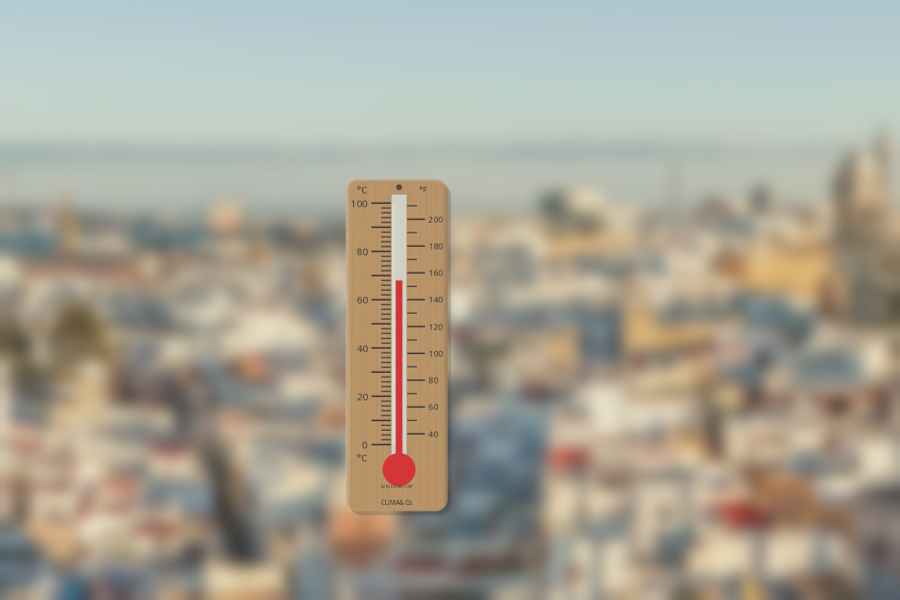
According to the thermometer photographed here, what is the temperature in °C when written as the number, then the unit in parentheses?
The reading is 68 (°C)
